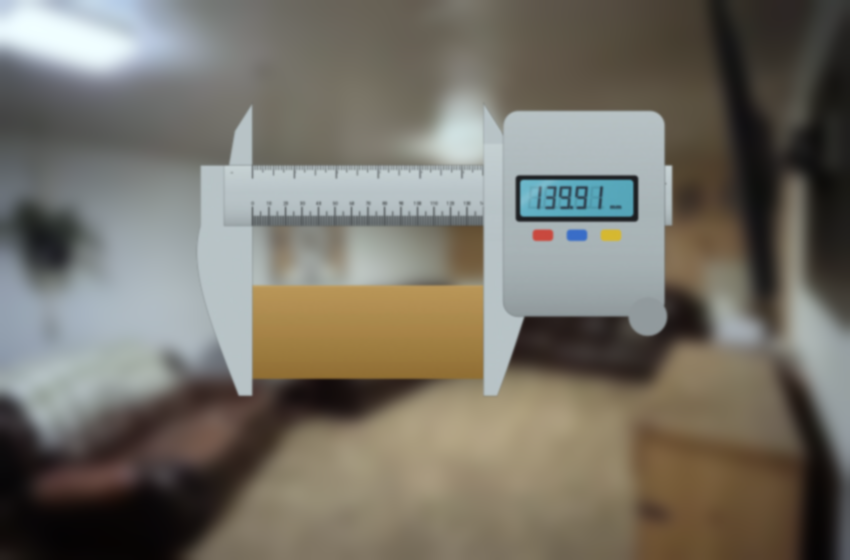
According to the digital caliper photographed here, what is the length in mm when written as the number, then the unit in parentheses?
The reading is 139.91 (mm)
